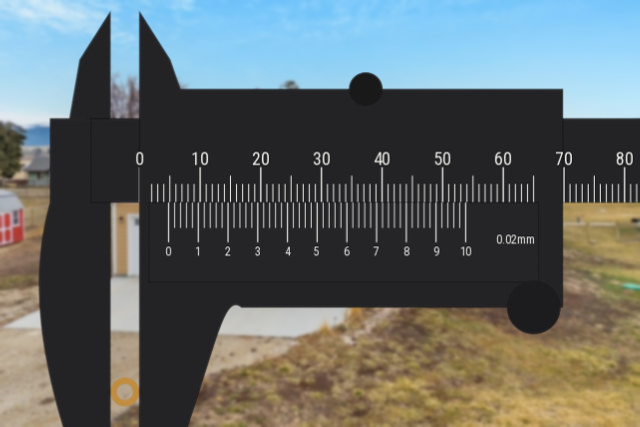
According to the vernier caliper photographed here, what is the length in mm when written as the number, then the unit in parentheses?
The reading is 4.8 (mm)
